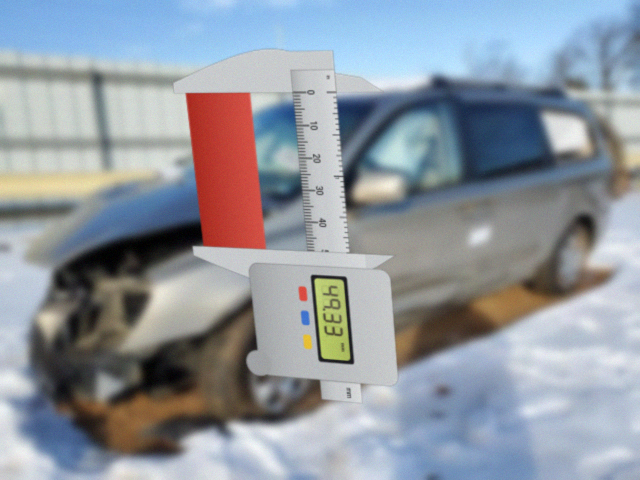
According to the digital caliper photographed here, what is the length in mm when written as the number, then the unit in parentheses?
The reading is 49.33 (mm)
